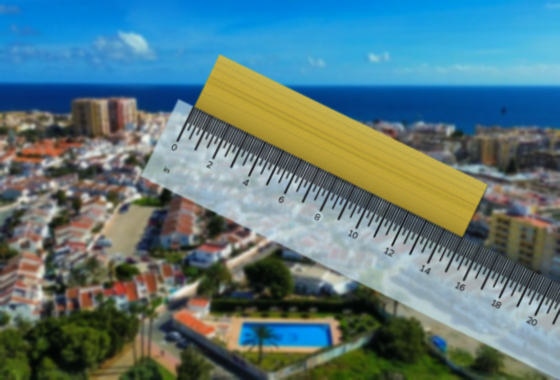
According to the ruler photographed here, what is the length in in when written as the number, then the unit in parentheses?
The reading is 15 (in)
